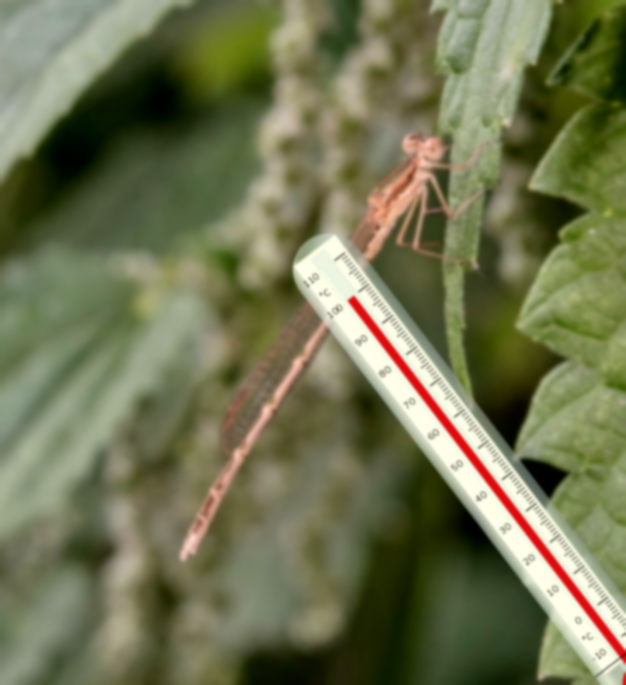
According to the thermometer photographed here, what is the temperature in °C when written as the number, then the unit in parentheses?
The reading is 100 (°C)
